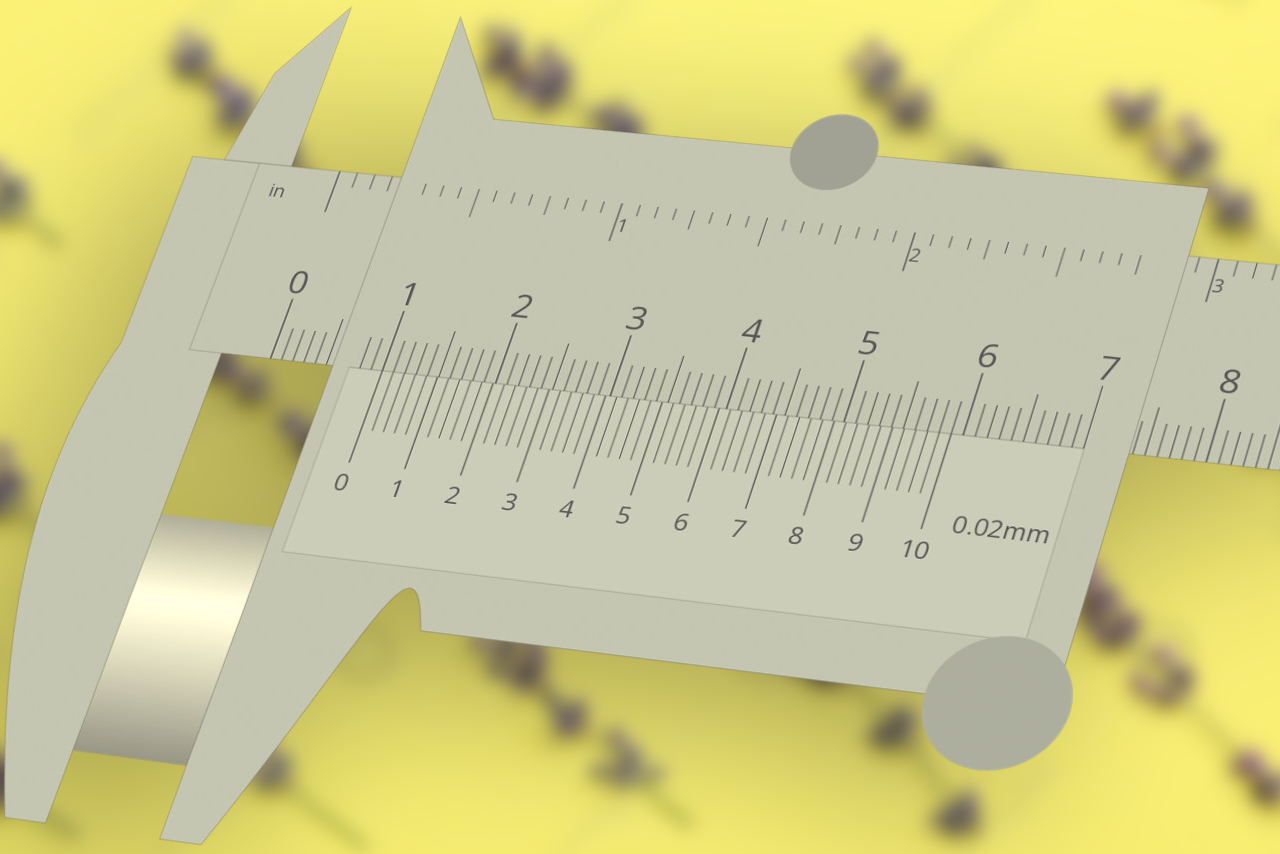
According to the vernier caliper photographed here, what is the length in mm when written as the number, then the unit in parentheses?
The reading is 10.0 (mm)
